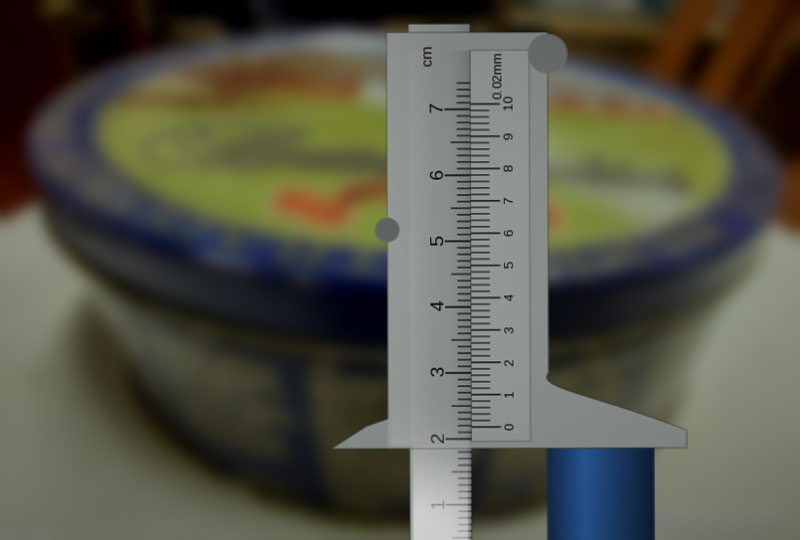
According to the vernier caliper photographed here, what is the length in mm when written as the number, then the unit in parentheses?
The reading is 21.8 (mm)
